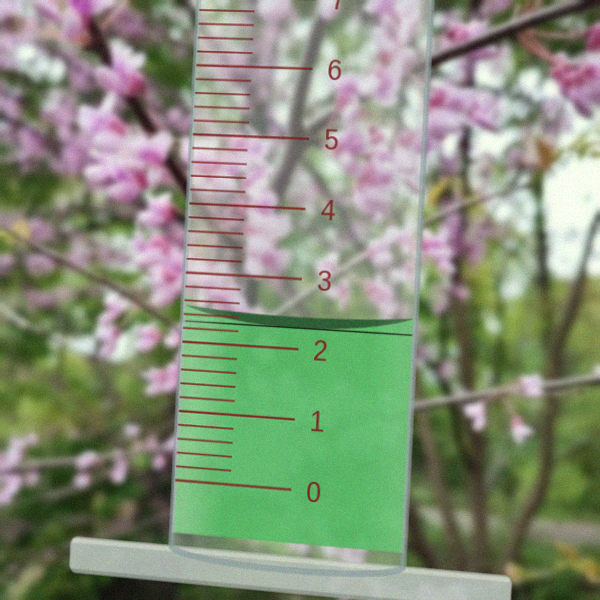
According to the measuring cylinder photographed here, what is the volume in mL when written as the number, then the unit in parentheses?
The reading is 2.3 (mL)
